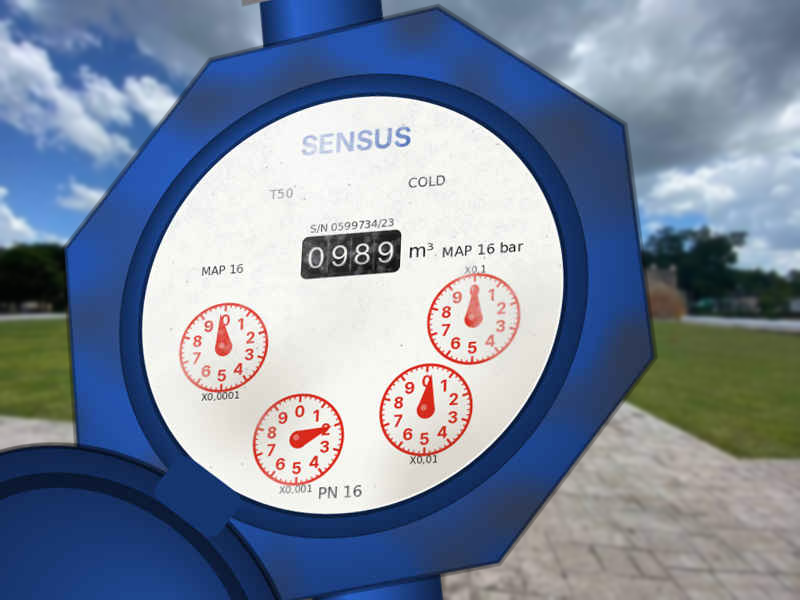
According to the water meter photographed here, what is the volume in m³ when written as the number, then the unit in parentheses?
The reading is 989.0019 (m³)
